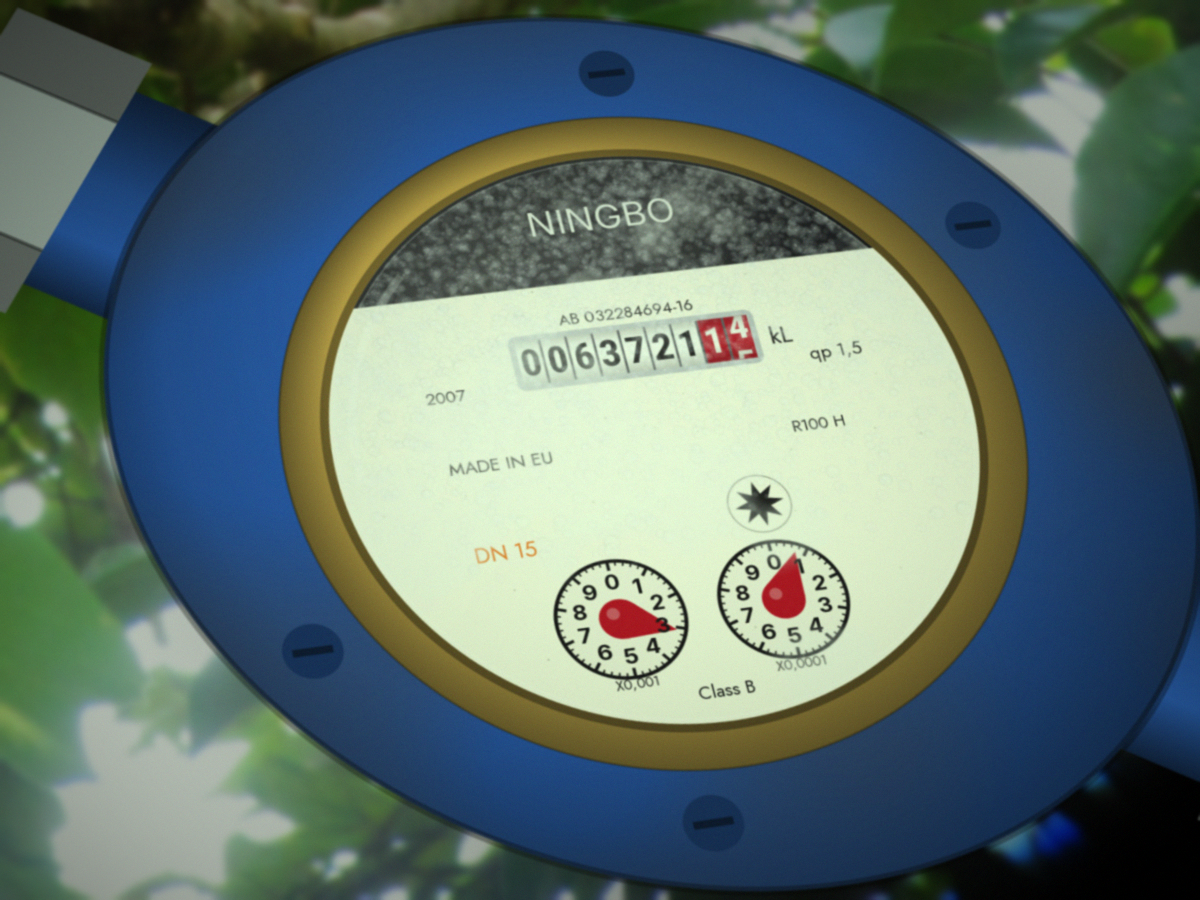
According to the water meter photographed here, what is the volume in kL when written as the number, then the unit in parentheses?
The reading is 63721.1430 (kL)
